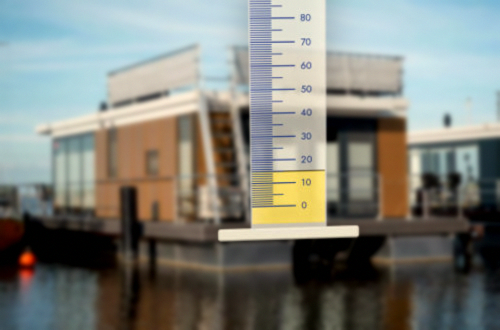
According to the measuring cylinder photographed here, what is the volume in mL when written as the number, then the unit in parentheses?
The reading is 15 (mL)
